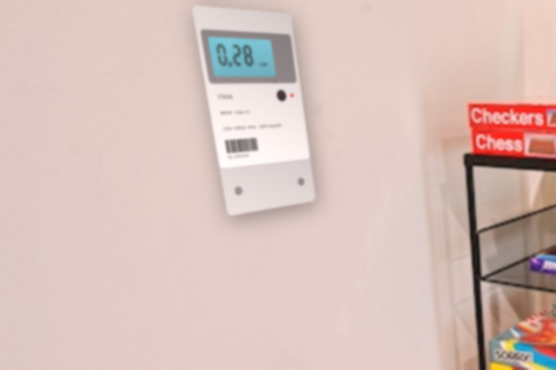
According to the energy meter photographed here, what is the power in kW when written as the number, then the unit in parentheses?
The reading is 0.28 (kW)
